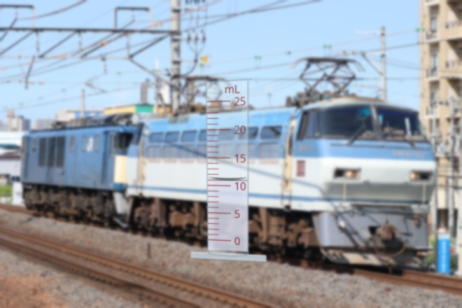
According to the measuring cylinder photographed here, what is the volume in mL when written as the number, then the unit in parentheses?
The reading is 11 (mL)
